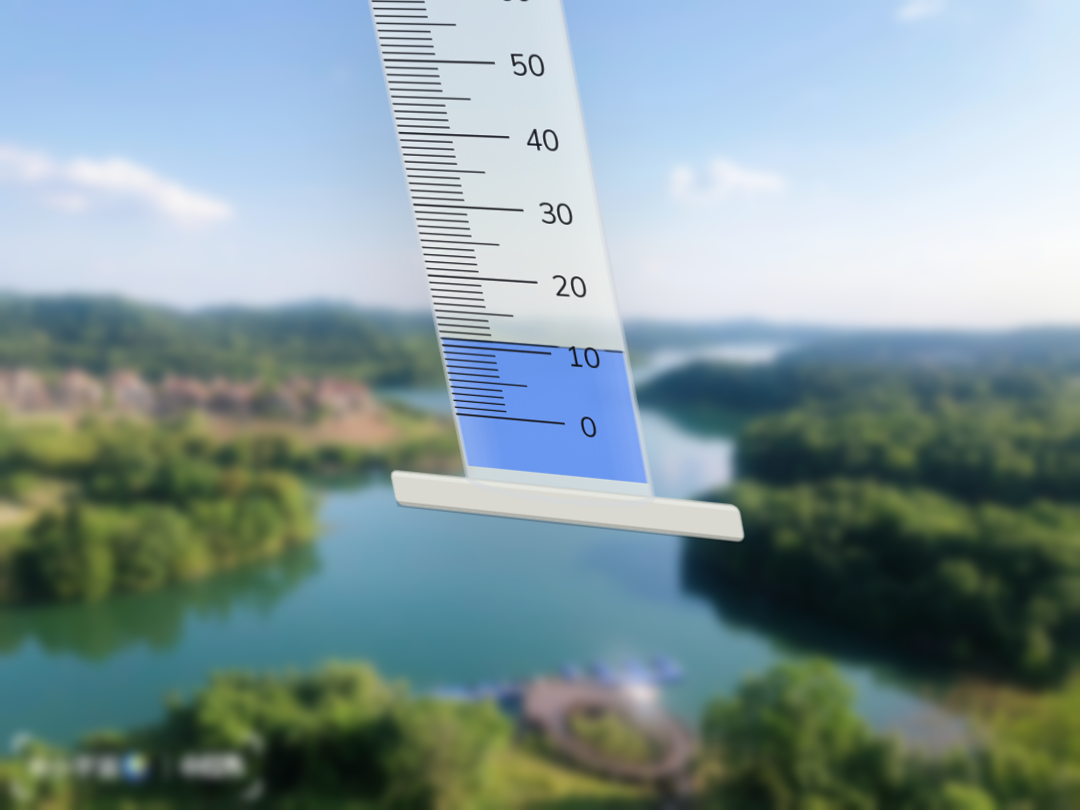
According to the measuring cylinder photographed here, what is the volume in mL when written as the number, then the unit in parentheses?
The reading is 11 (mL)
